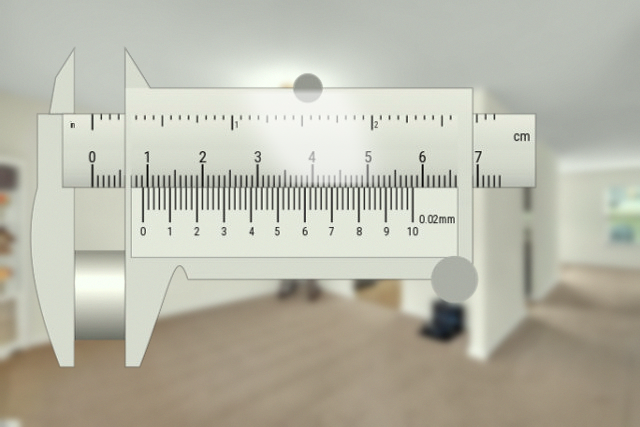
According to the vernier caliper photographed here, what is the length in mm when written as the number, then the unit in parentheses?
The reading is 9.2 (mm)
